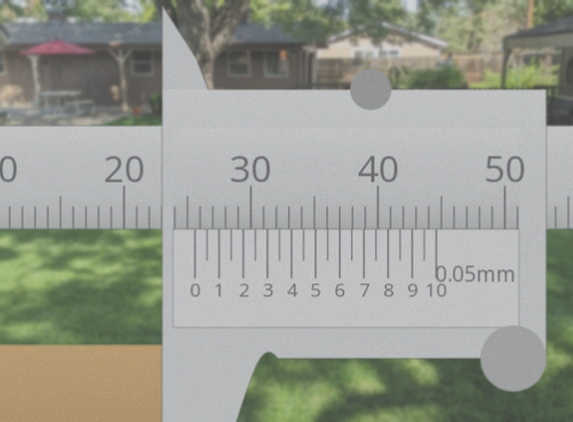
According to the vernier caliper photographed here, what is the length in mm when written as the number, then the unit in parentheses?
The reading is 25.6 (mm)
